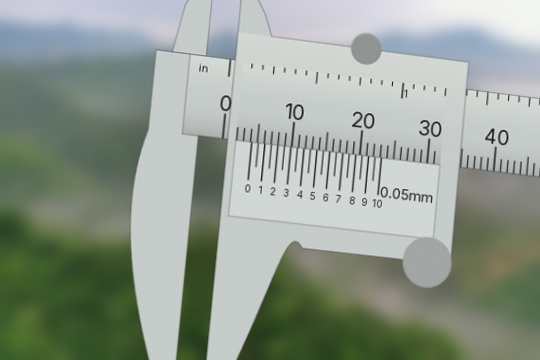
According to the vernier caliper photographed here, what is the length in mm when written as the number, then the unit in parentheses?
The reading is 4.2 (mm)
